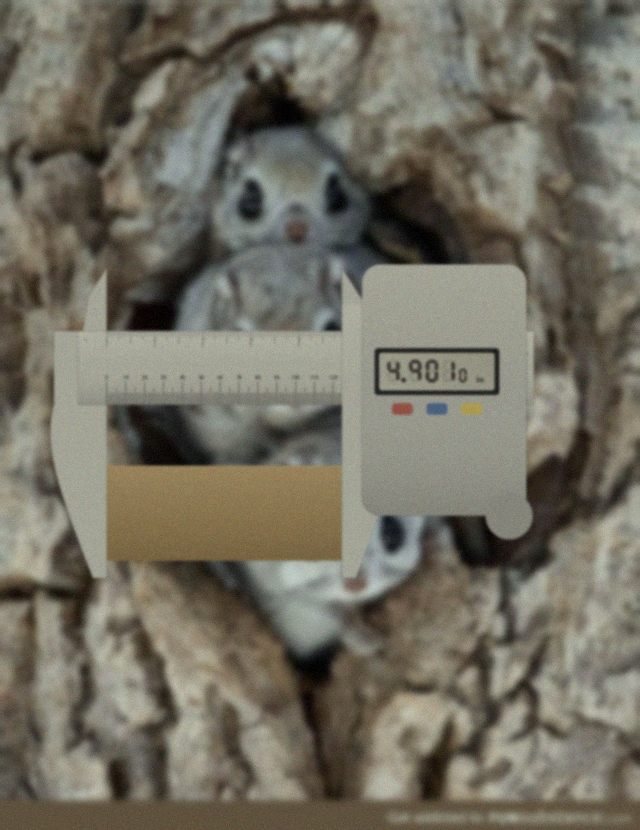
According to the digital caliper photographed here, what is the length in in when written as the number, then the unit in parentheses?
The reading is 4.9010 (in)
